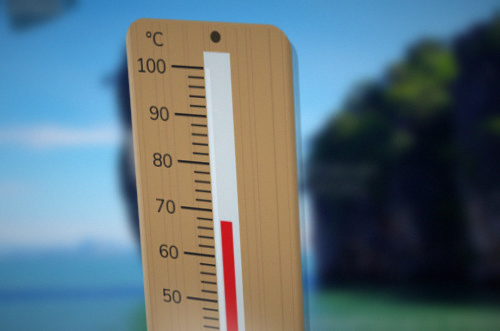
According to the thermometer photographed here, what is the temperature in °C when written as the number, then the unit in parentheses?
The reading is 68 (°C)
